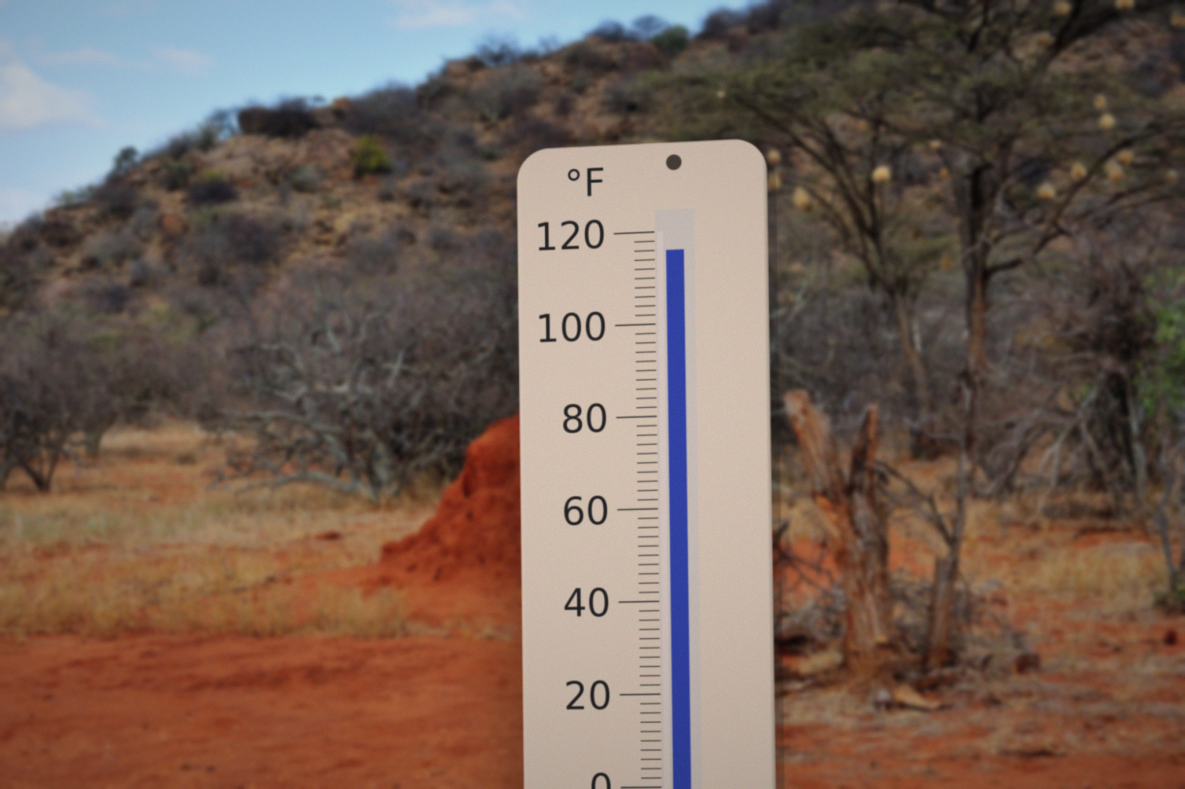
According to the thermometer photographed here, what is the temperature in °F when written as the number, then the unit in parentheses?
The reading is 116 (°F)
